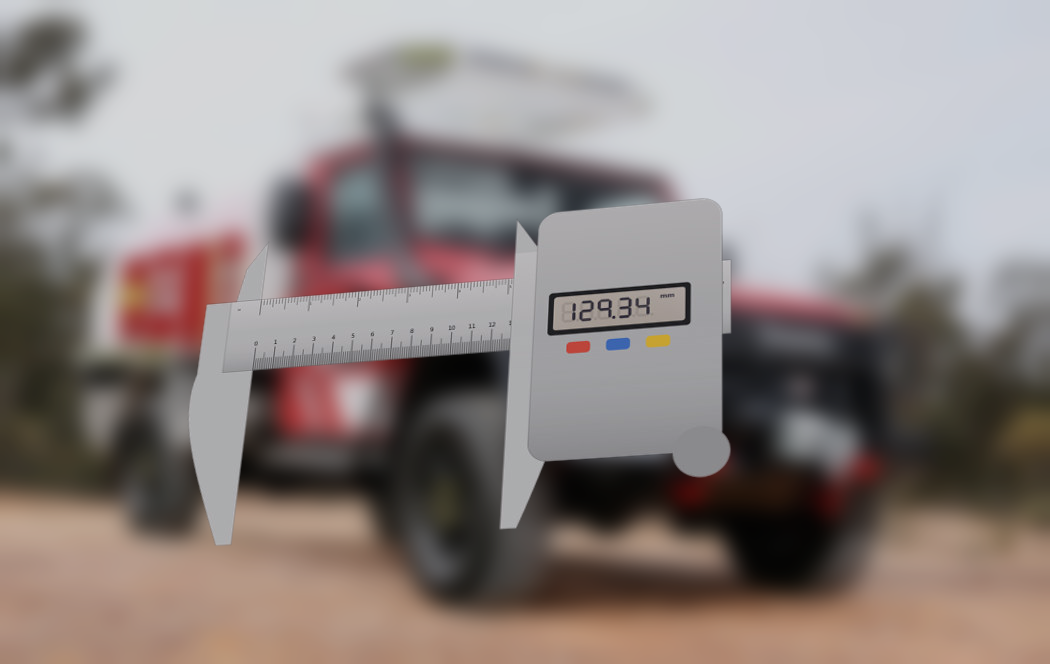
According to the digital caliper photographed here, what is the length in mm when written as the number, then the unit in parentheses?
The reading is 129.34 (mm)
